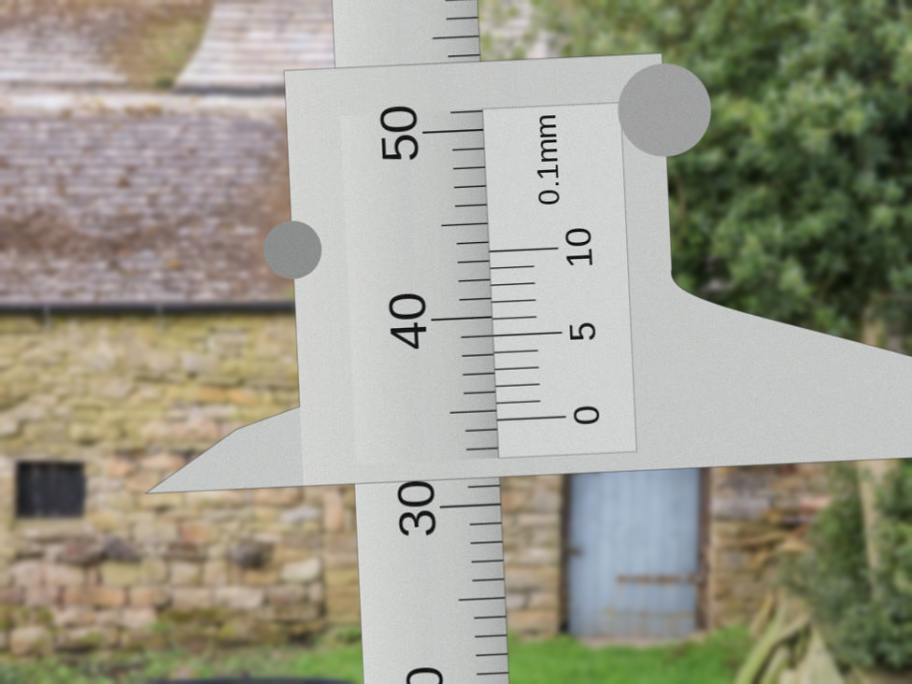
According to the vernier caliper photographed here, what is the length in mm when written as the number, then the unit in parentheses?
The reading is 34.5 (mm)
